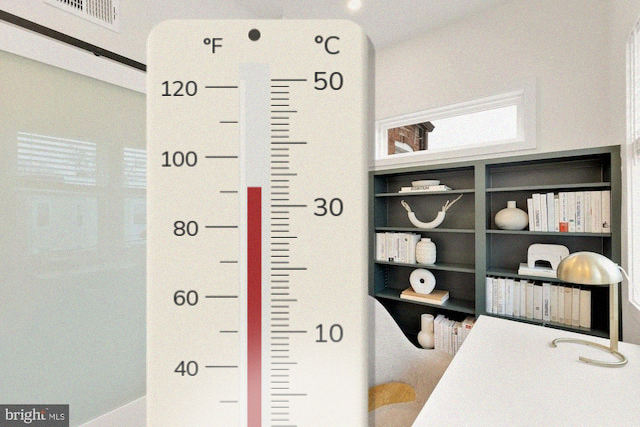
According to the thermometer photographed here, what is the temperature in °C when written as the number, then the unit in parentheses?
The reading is 33 (°C)
